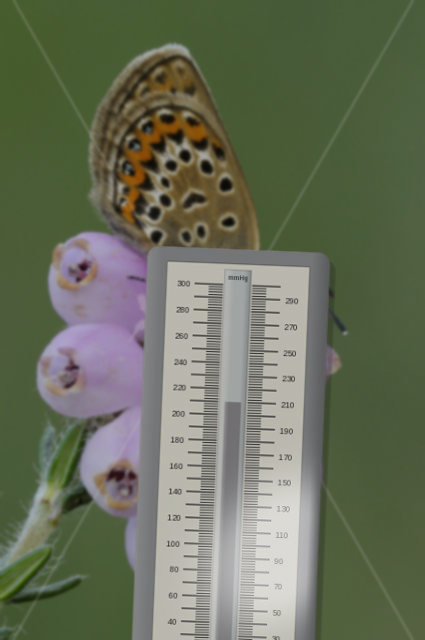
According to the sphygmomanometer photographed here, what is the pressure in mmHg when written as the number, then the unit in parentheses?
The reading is 210 (mmHg)
